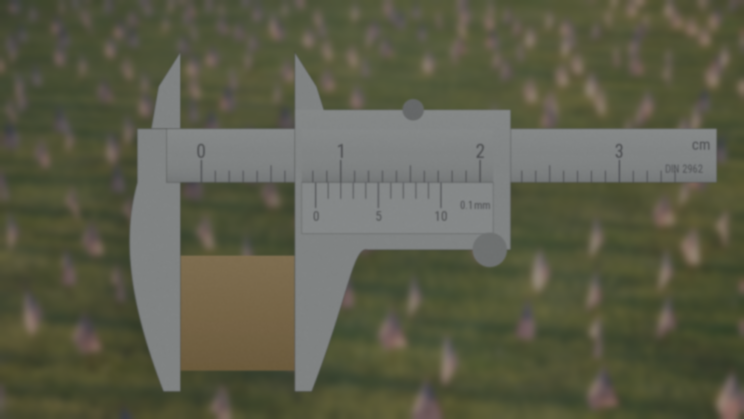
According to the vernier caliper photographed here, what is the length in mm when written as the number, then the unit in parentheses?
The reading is 8.2 (mm)
